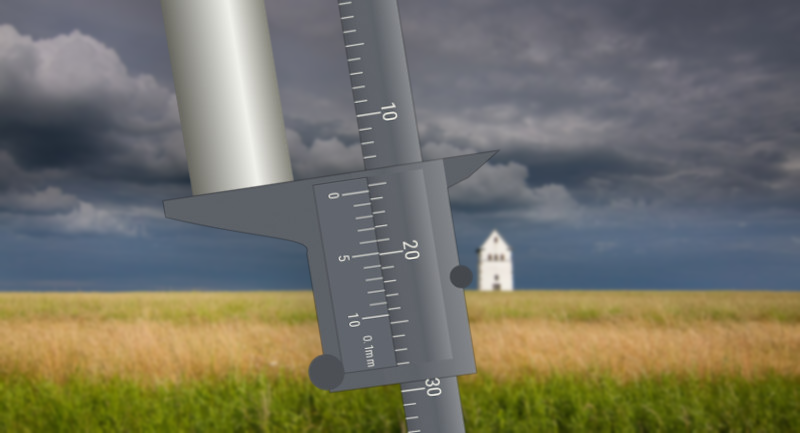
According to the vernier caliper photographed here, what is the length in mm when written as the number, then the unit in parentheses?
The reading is 15.4 (mm)
